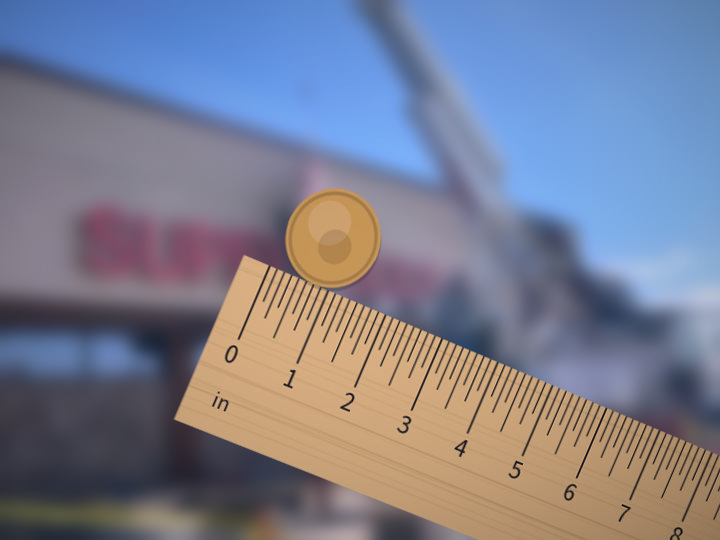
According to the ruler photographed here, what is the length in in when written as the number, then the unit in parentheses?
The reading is 1.5 (in)
